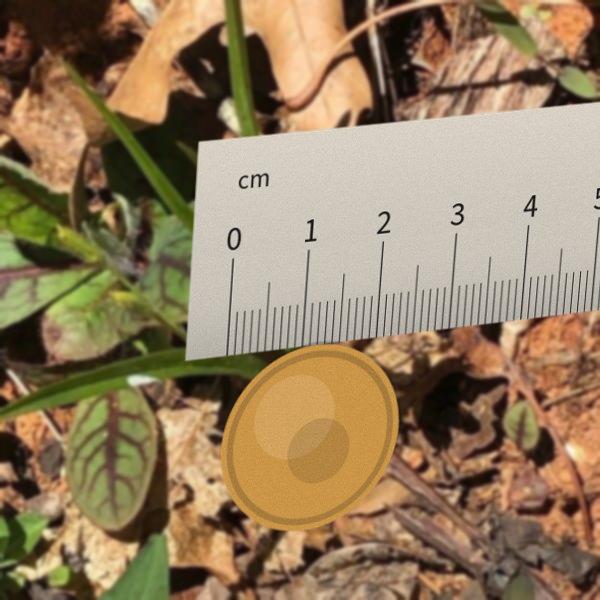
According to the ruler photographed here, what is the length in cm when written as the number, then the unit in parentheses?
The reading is 2.4 (cm)
